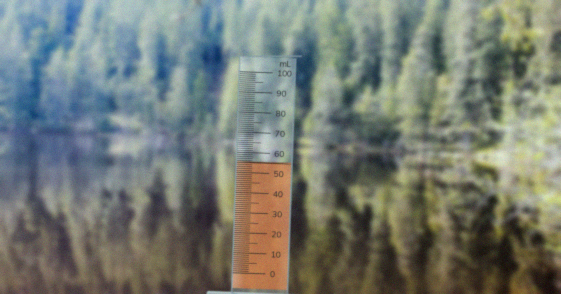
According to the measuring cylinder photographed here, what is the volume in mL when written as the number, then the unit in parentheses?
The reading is 55 (mL)
